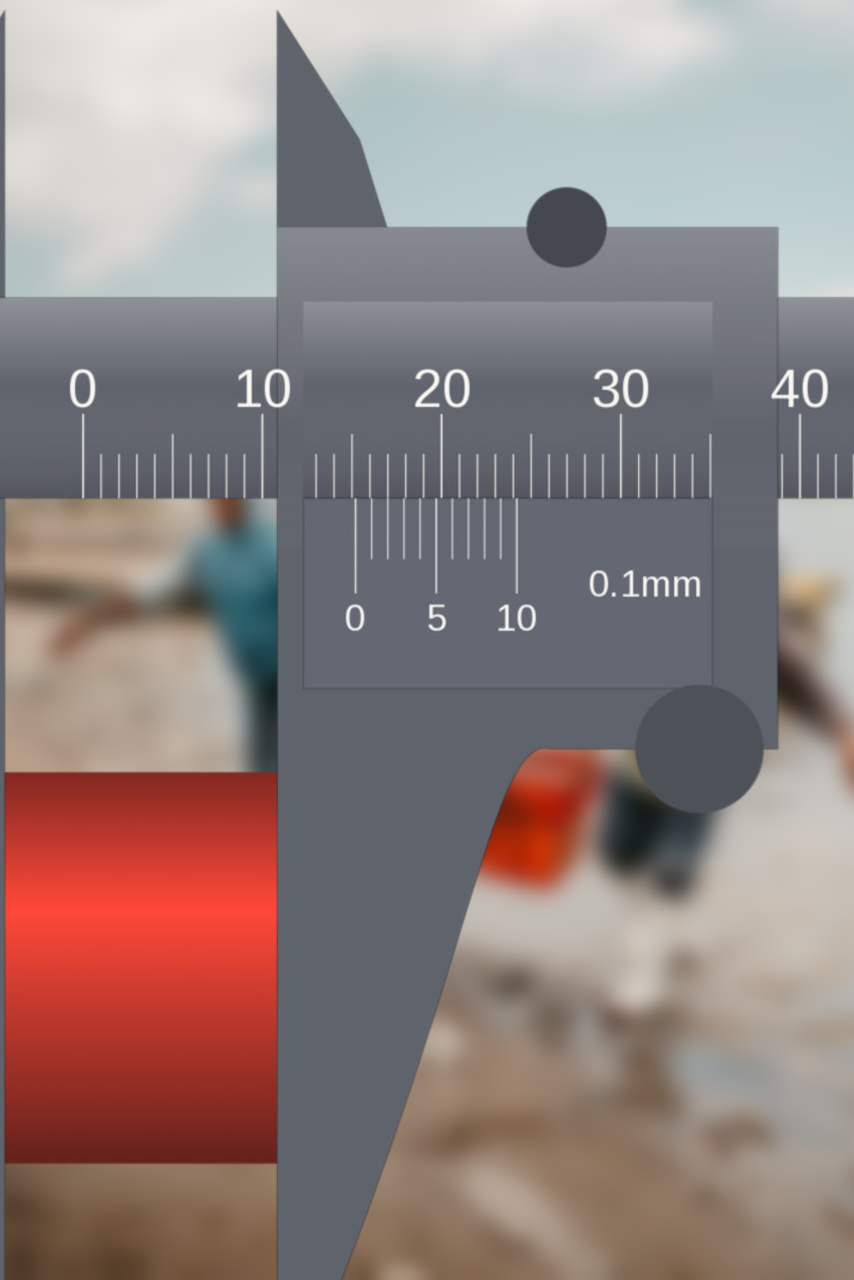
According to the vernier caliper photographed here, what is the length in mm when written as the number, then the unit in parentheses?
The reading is 15.2 (mm)
